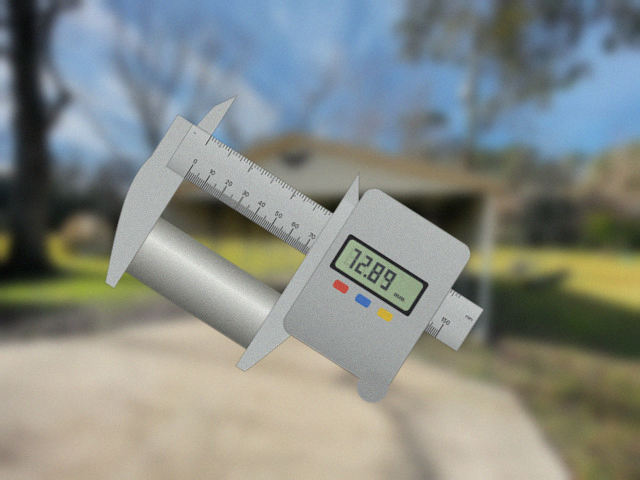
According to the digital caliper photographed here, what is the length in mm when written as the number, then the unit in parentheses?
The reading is 72.89 (mm)
